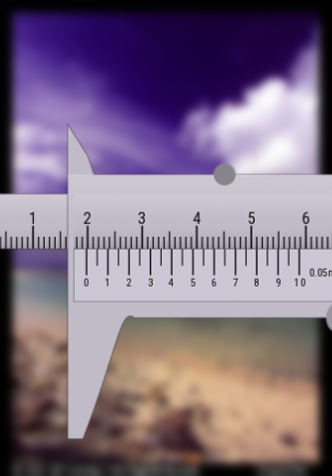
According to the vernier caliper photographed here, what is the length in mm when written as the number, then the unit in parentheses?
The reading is 19.8 (mm)
